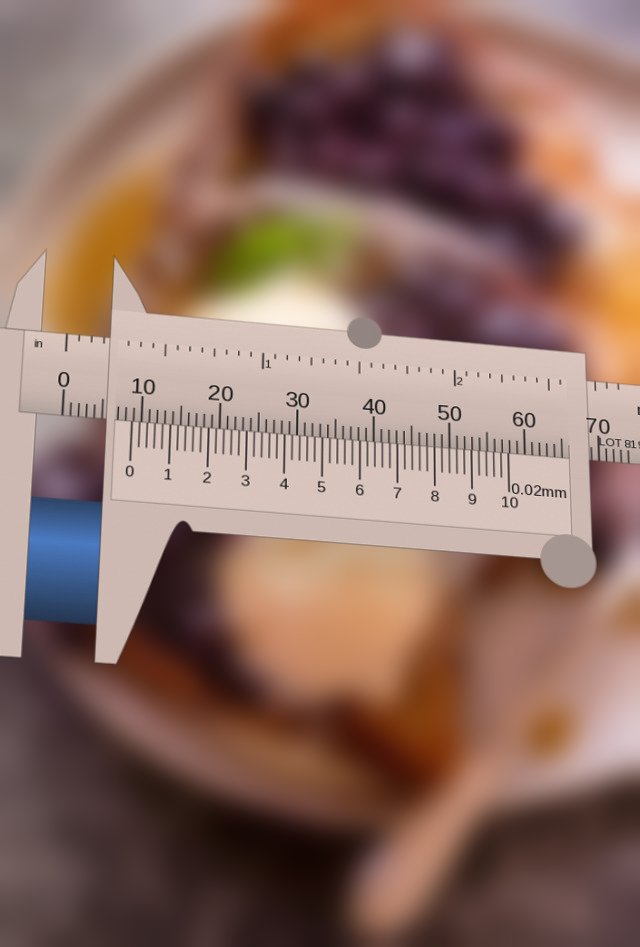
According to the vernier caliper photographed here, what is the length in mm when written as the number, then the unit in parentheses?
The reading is 8.8 (mm)
